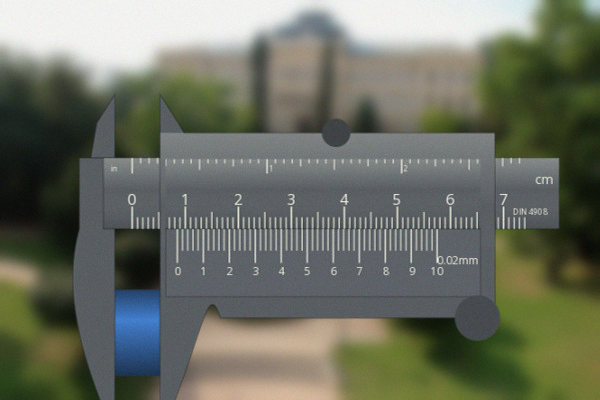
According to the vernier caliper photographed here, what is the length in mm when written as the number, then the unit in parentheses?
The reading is 8.5 (mm)
